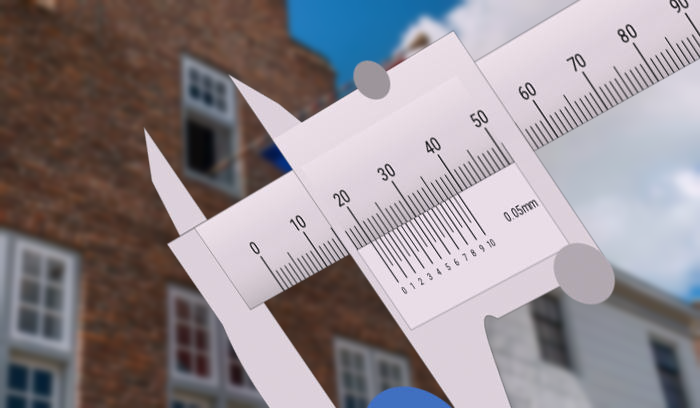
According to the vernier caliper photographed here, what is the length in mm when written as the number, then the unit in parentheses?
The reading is 20.0 (mm)
